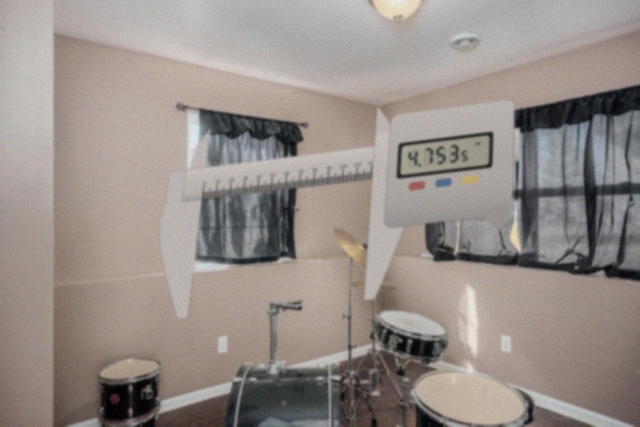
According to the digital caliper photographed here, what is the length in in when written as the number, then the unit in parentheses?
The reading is 4.7535 (in)
